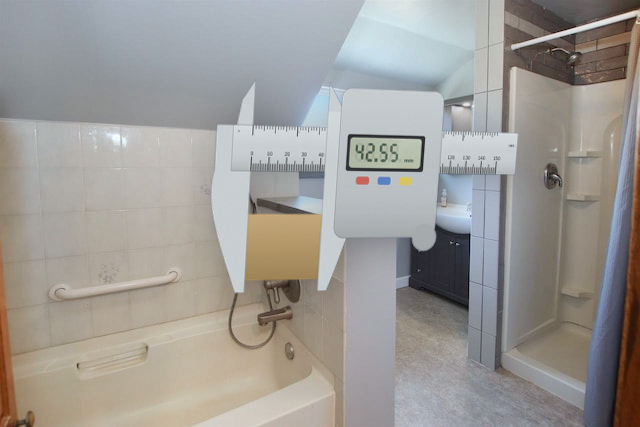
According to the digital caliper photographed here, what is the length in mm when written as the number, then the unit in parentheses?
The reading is 42.55 (mm)
